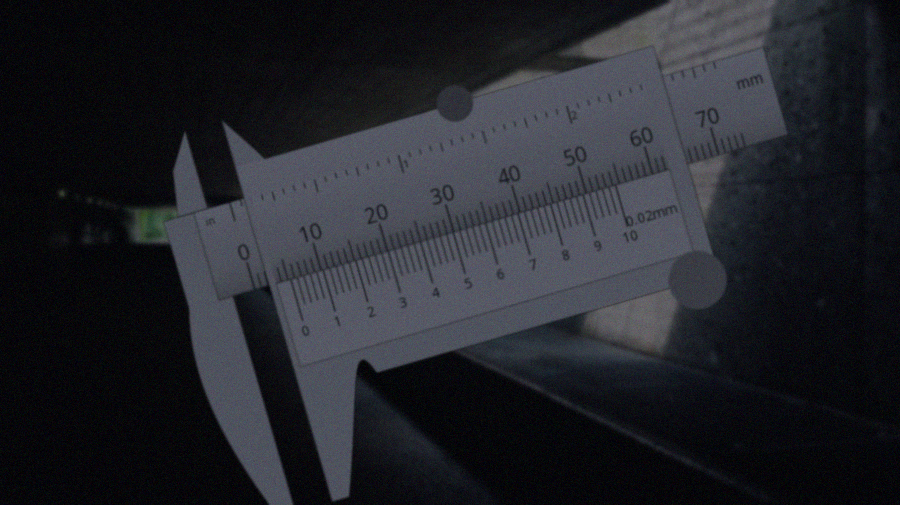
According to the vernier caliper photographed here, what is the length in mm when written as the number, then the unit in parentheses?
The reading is 5.4 (mm)
